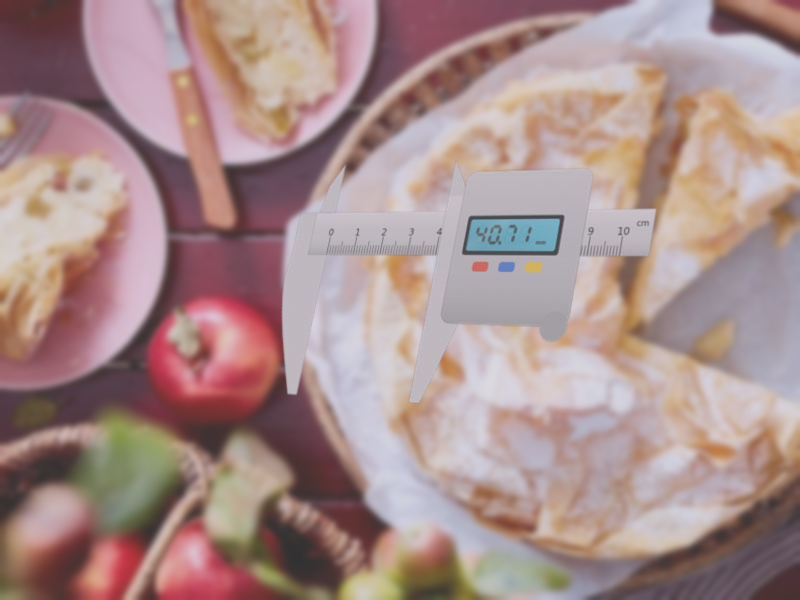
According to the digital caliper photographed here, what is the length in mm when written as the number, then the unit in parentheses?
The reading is 40.71 (mm)
